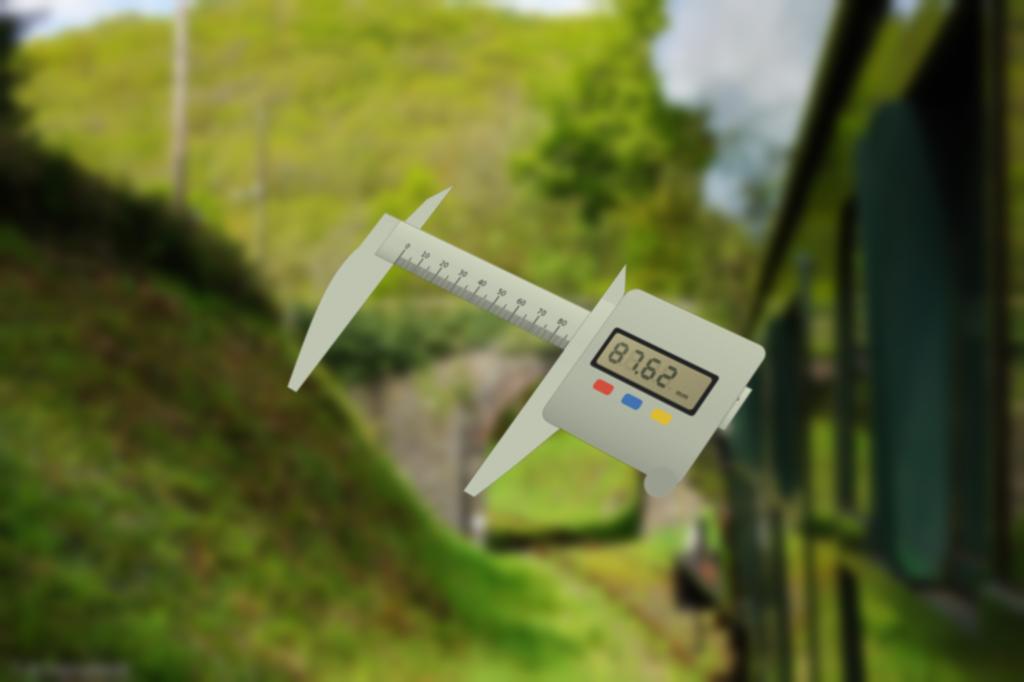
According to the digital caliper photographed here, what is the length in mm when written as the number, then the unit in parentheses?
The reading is 87.62 (mm)
